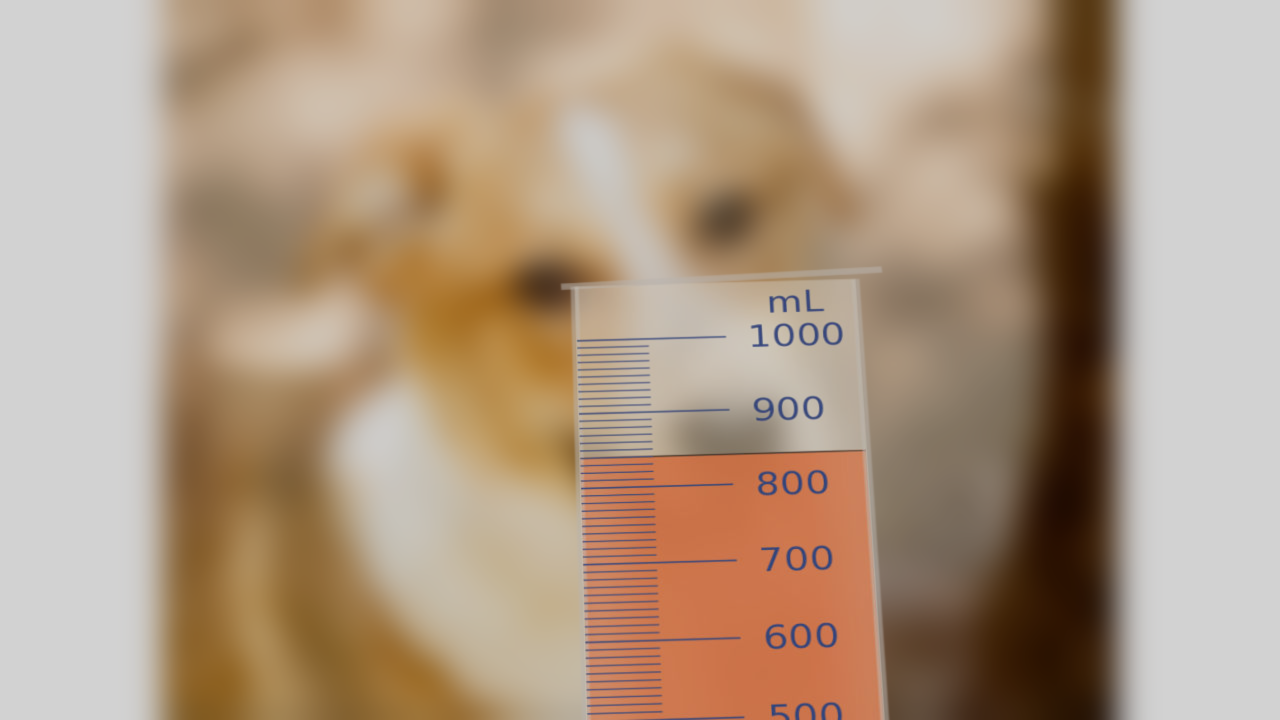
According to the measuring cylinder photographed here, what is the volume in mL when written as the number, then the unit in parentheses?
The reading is 840 (mL)
